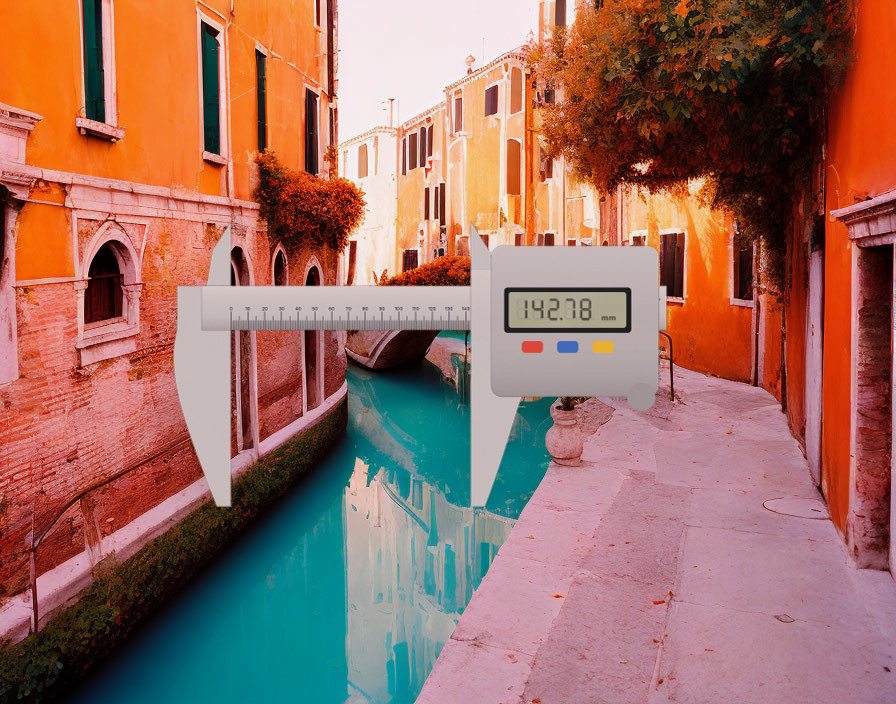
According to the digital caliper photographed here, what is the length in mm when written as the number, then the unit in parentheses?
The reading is 142.78 (mm)
